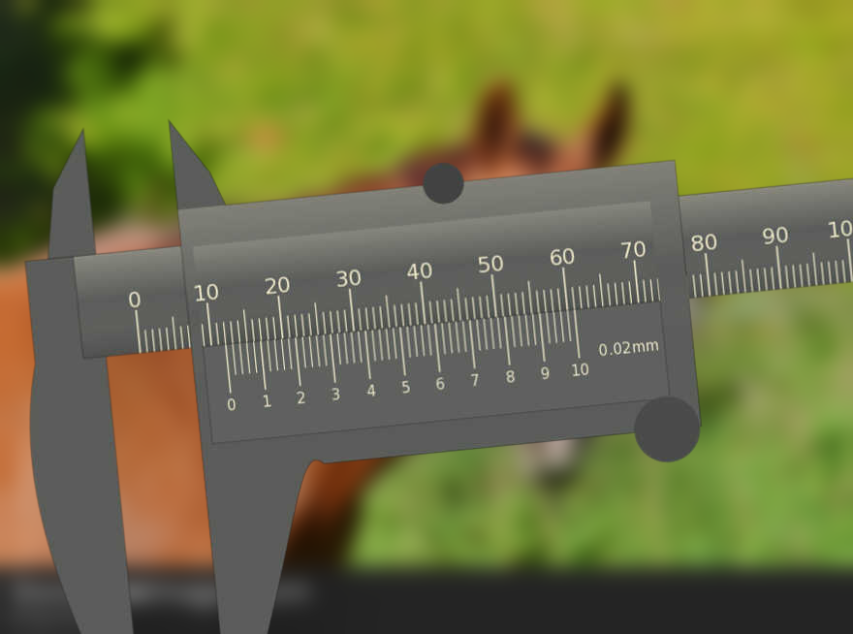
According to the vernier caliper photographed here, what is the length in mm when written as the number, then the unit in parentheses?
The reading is 12.0 (mm)
